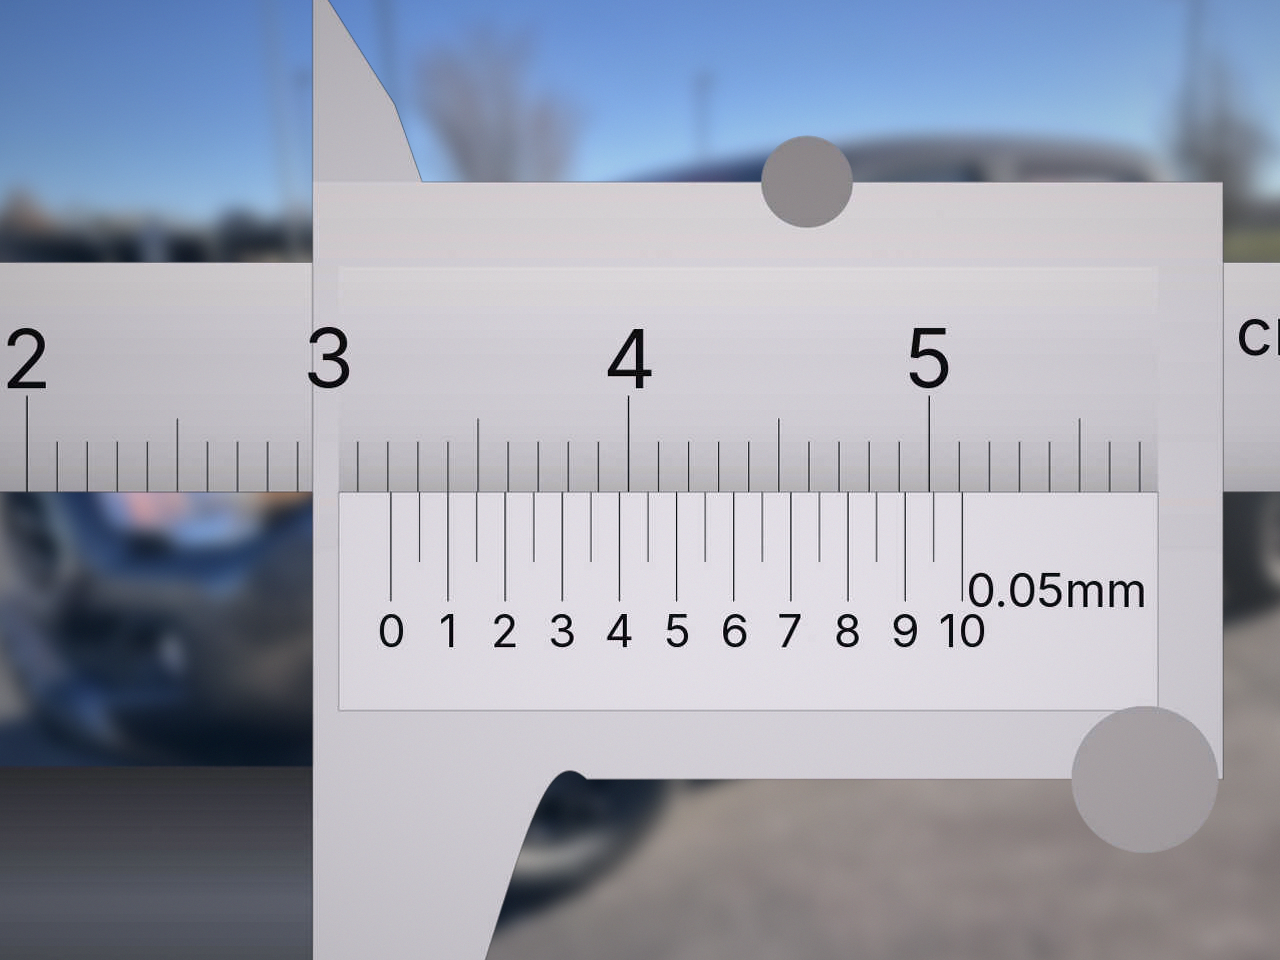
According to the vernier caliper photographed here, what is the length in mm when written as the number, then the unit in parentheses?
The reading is 32.10 (mm)
